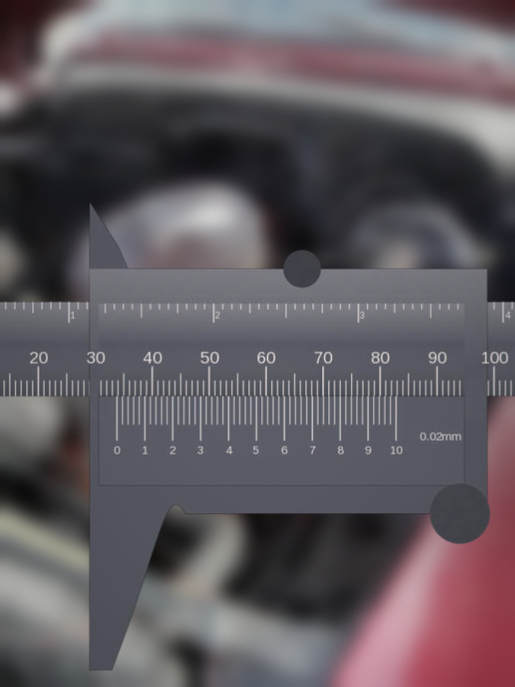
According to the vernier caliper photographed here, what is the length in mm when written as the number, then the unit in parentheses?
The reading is 33.8 (mm)
